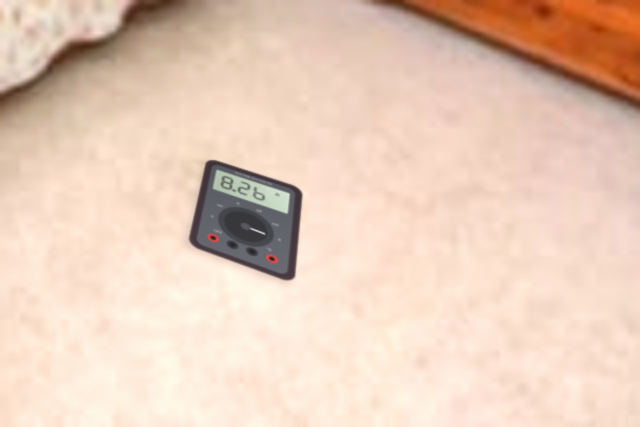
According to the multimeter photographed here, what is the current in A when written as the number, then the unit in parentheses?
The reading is 8.26 (A)
